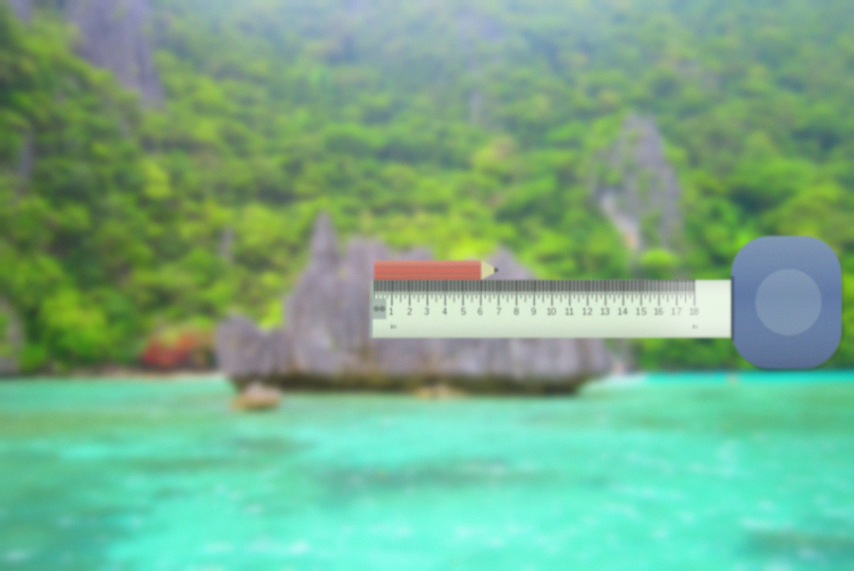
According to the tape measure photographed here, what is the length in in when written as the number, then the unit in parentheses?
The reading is 7 (in)
